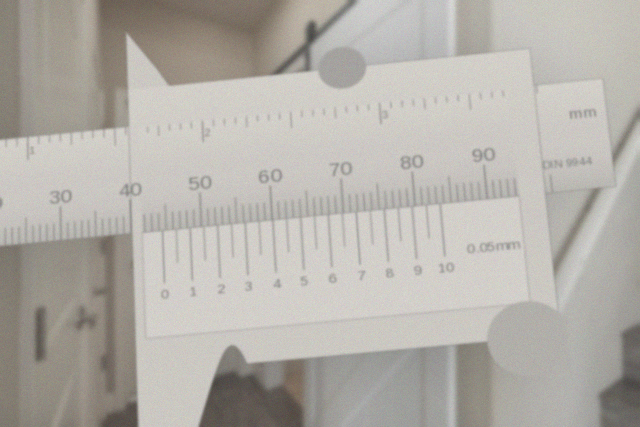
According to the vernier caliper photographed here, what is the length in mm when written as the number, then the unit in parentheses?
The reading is 44.5 (mm)
